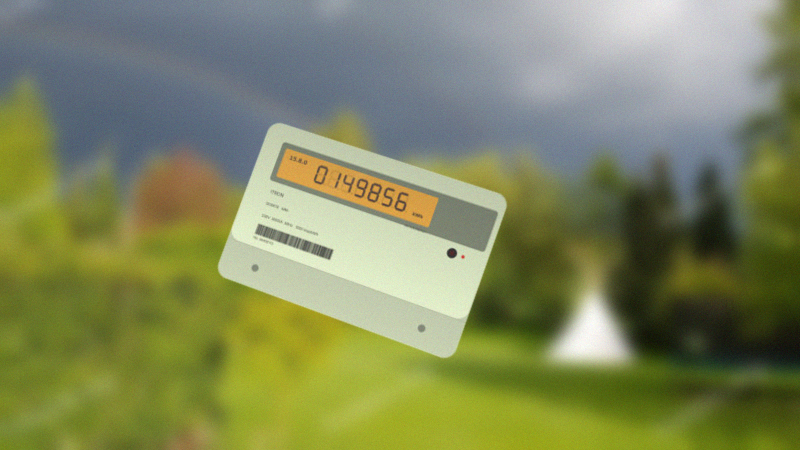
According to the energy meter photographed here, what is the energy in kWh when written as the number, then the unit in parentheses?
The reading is 149856 (kWh)
